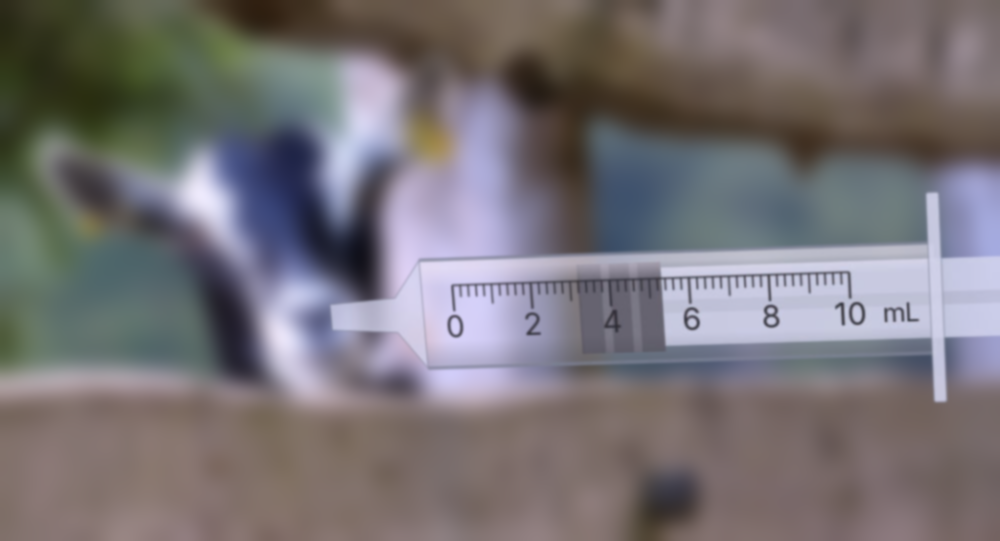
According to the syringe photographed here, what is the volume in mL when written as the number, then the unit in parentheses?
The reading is 3.2 (mL)
